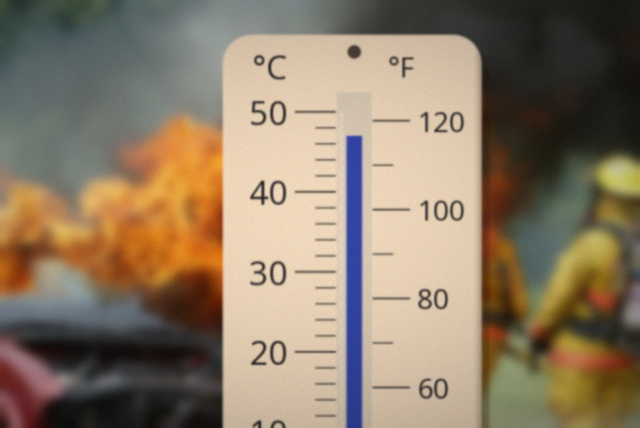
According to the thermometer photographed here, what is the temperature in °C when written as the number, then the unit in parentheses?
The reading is 47 (°C)
